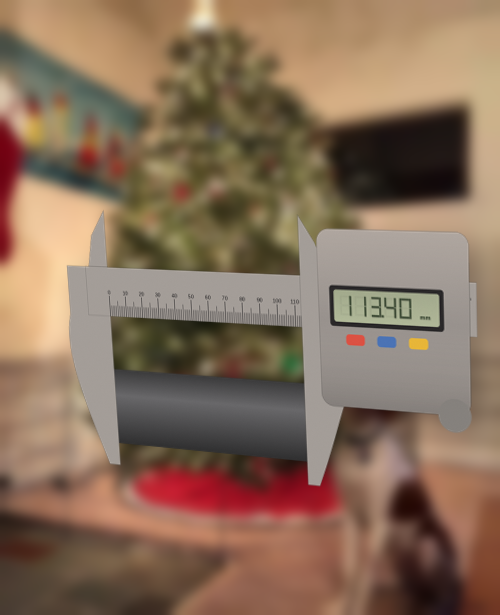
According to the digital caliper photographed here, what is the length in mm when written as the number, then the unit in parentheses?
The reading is 113.40 (mm)
